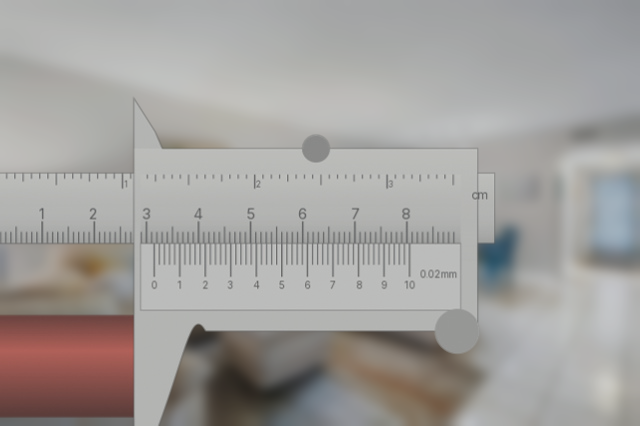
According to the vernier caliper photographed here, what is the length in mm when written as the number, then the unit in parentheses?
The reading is 31.5 (mm)
